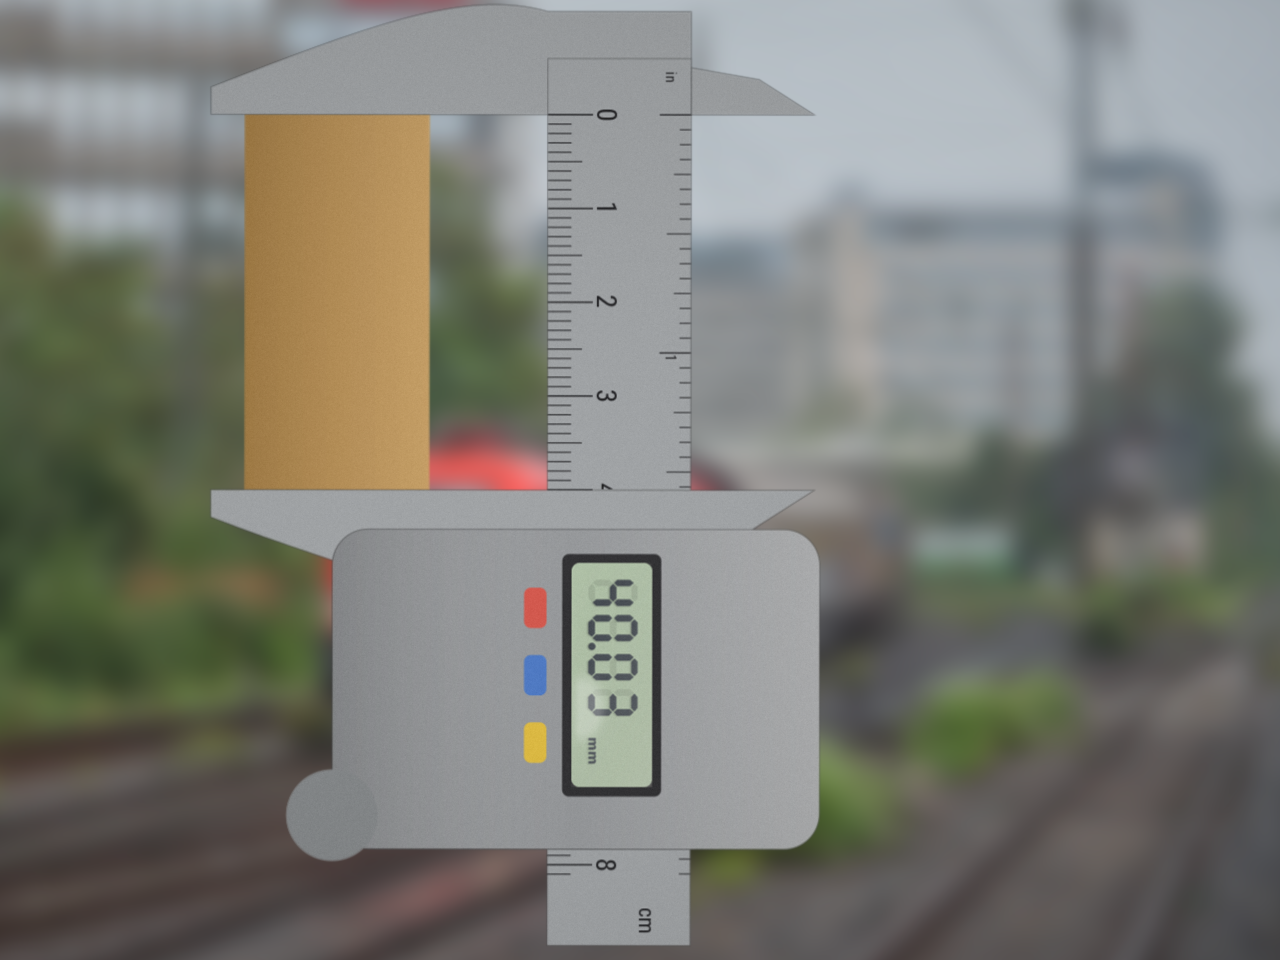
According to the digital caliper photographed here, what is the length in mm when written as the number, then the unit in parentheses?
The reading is 40.03 (mm)
